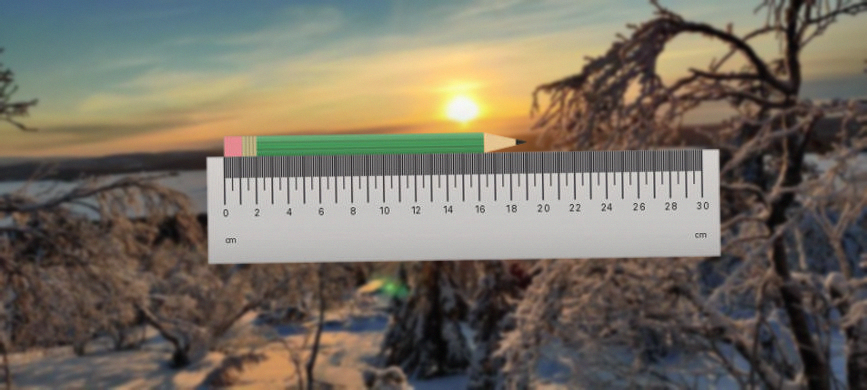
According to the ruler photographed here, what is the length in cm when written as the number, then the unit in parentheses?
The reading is 19 (cm)
